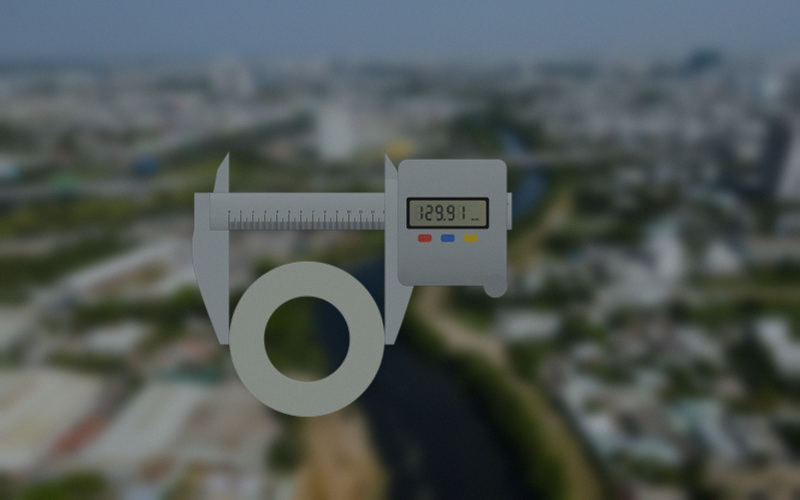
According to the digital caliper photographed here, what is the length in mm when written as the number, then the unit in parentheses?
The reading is 129.91 (mm)
